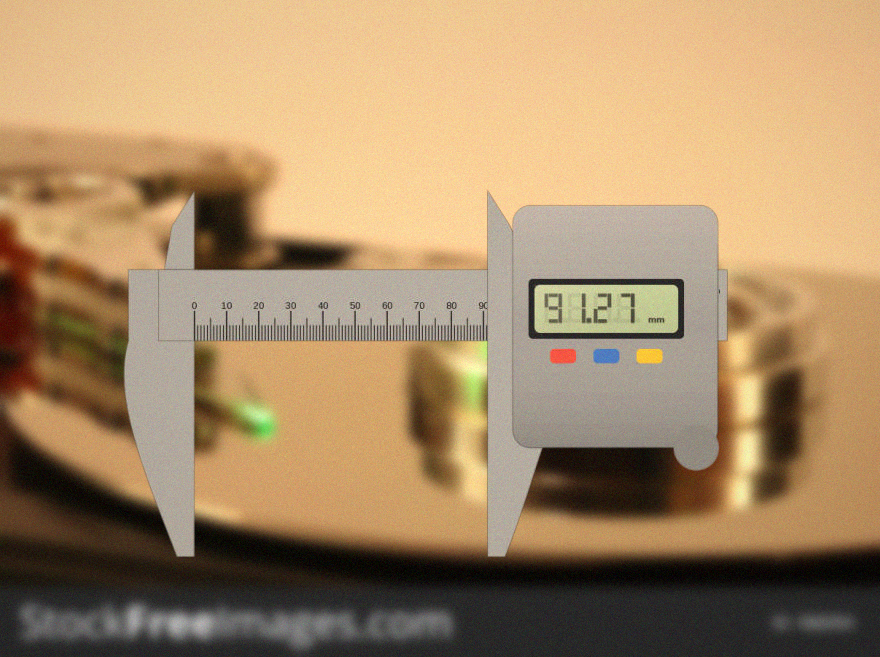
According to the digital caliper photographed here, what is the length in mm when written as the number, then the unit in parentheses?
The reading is 91.27 (mm)
